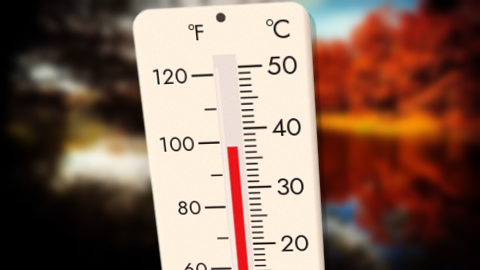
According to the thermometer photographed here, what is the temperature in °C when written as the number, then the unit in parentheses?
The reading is 37 (°C)
